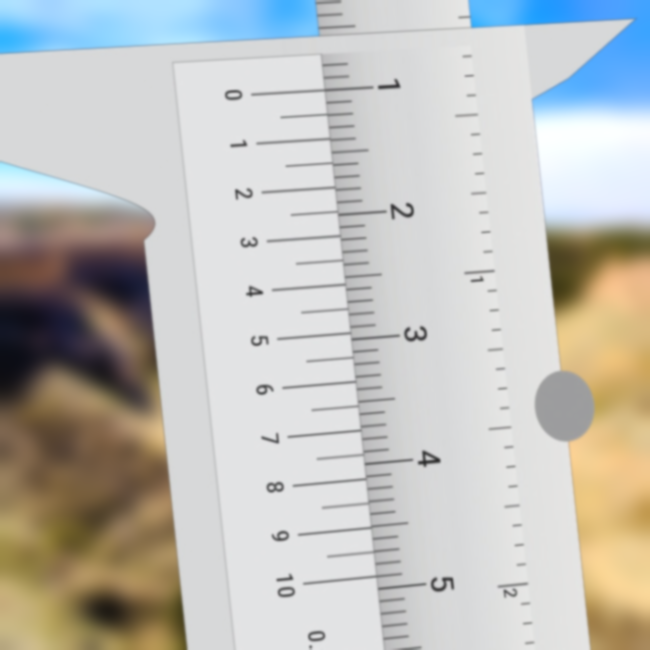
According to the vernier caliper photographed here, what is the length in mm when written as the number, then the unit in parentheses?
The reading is 10.0 (mm)
